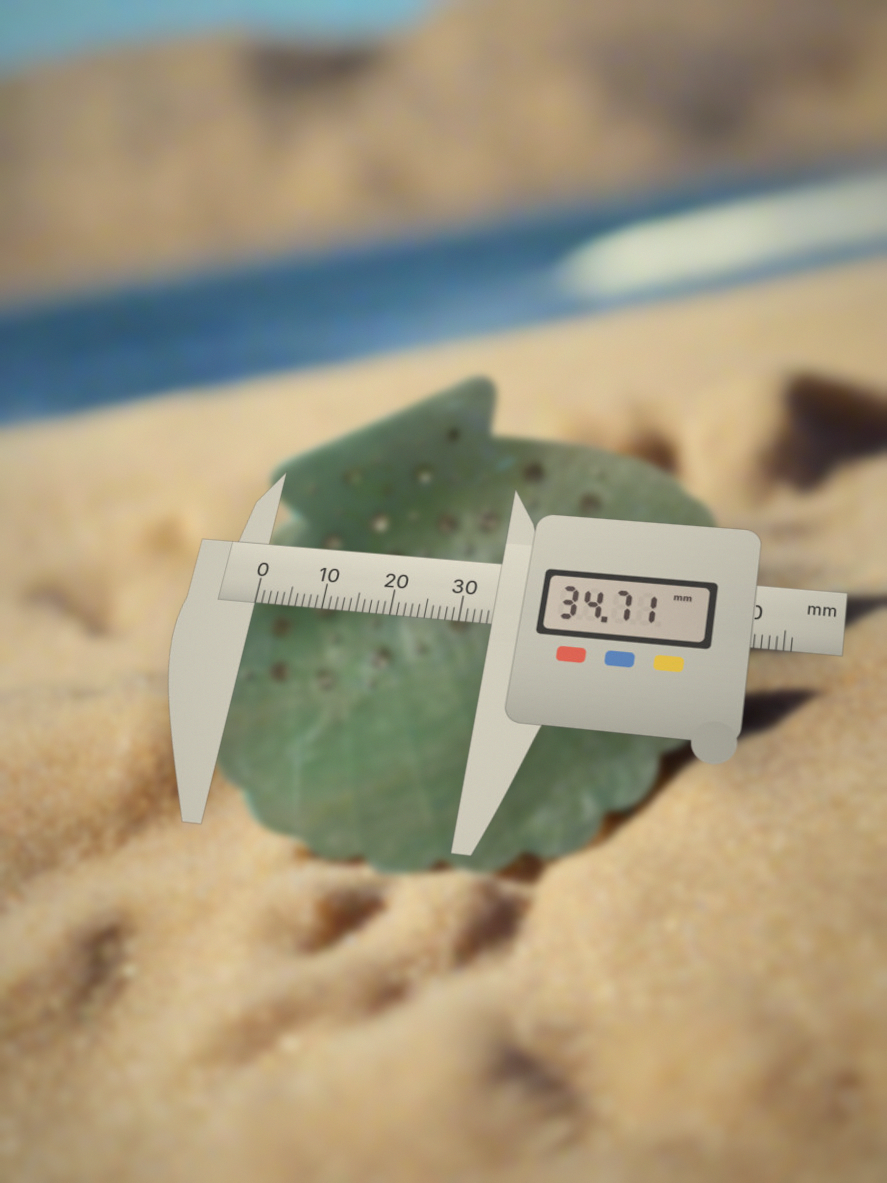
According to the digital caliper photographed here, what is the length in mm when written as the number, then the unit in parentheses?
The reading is 34.71 (mm)
